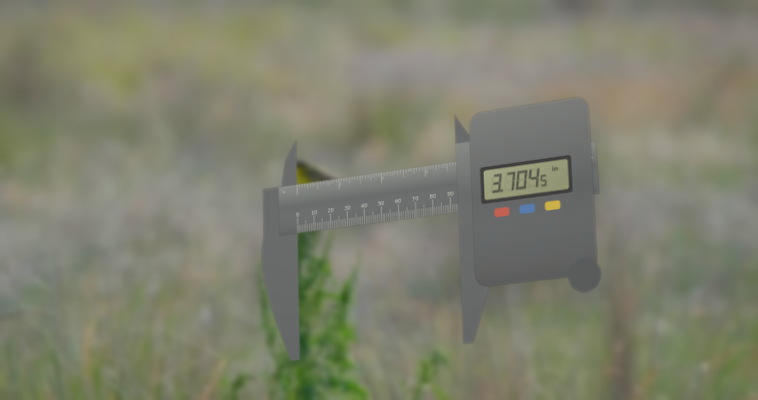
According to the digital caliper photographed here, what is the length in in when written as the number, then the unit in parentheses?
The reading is 3.7045 (in)
